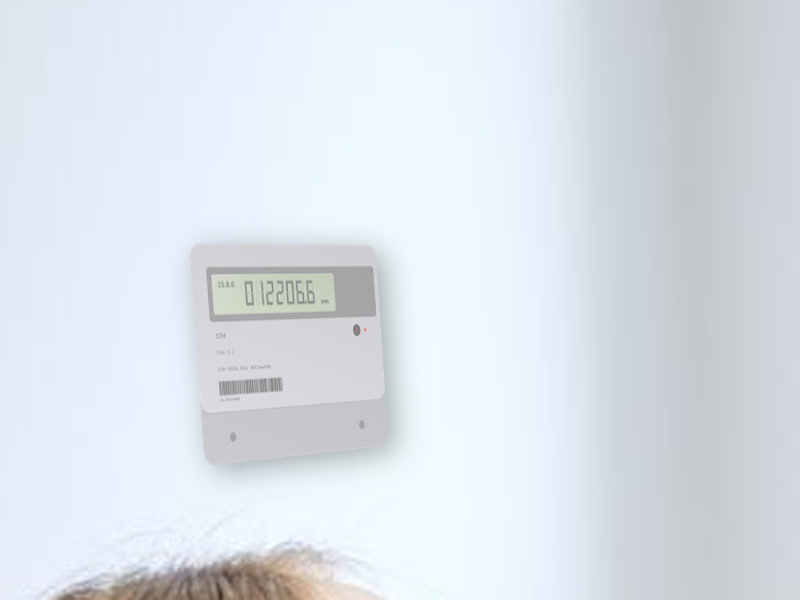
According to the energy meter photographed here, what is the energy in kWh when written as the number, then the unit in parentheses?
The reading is 12206.6 (kWh)
